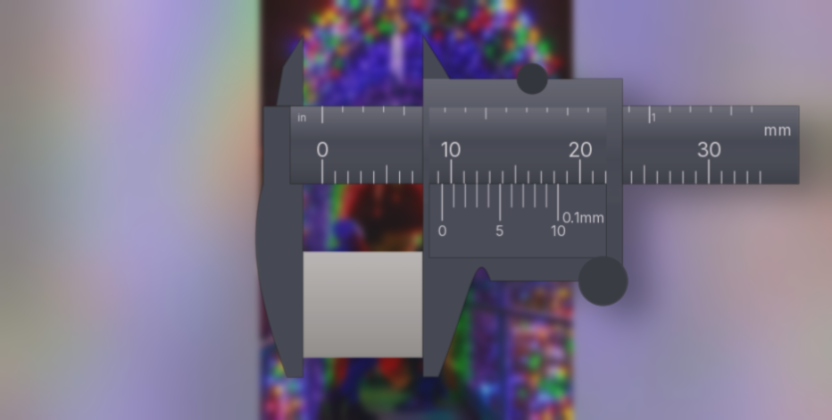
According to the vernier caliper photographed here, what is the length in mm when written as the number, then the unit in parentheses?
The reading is 9.3 (mm)
